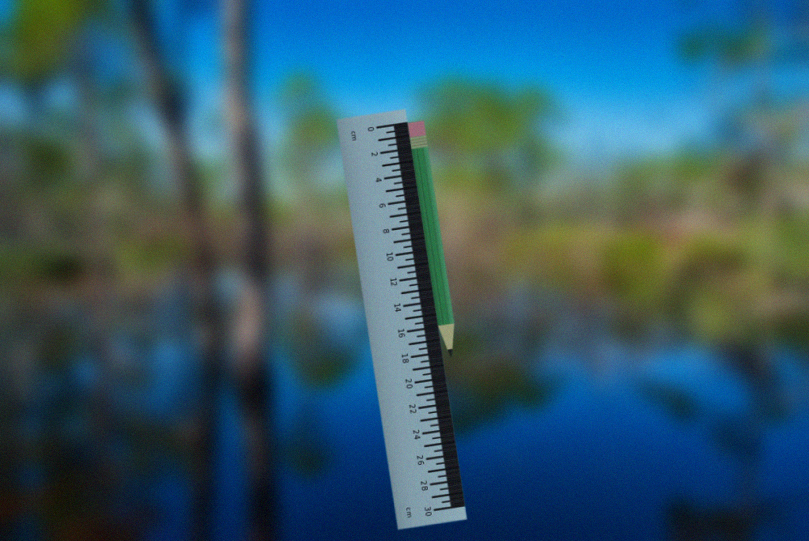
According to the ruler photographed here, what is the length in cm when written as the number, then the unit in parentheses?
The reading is 18.5 (cm)
